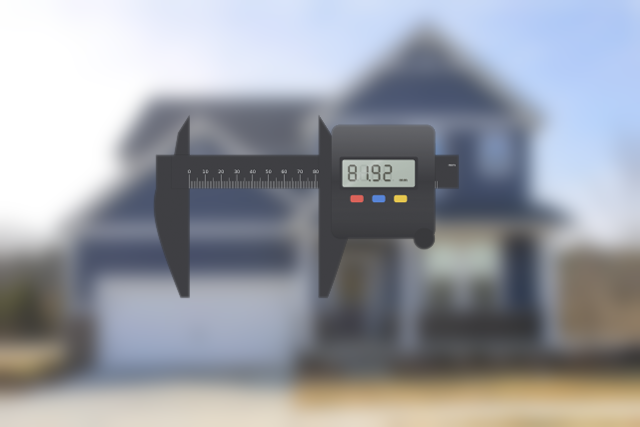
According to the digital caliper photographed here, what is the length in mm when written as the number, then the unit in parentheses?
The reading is 81.92 (mm)
